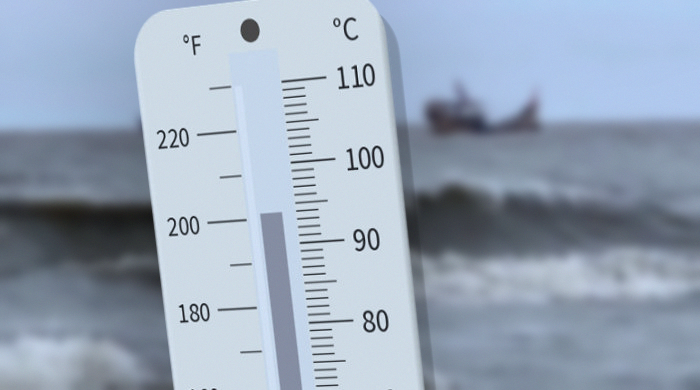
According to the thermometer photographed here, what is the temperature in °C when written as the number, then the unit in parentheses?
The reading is 94 (°C)
